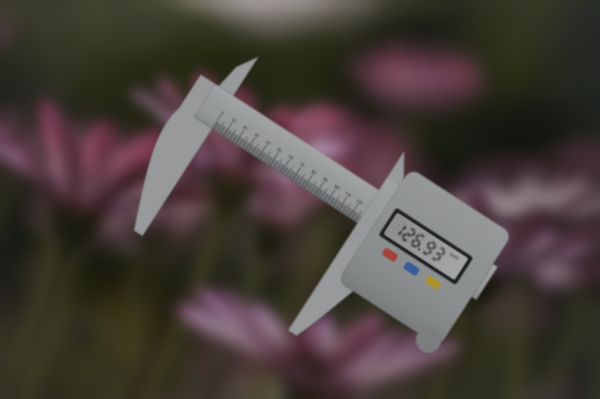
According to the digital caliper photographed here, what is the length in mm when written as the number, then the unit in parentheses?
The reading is 126.93 (mm)
